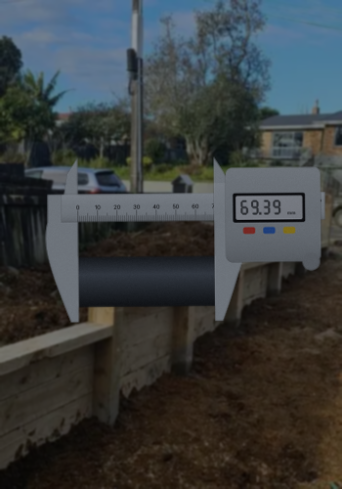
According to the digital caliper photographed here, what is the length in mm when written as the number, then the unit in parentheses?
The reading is 69.39 (mm)
